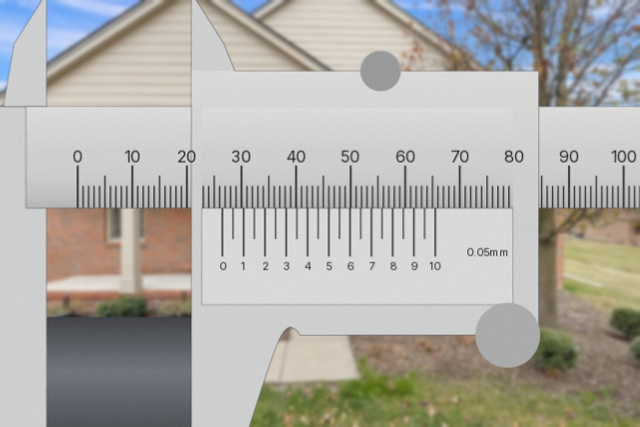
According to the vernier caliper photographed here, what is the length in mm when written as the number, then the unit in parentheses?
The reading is 26.5 (mm)
